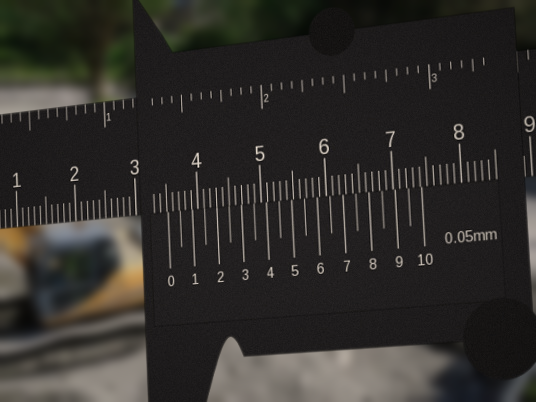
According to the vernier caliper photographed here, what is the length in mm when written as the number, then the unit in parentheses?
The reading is 35.2 (mm)
